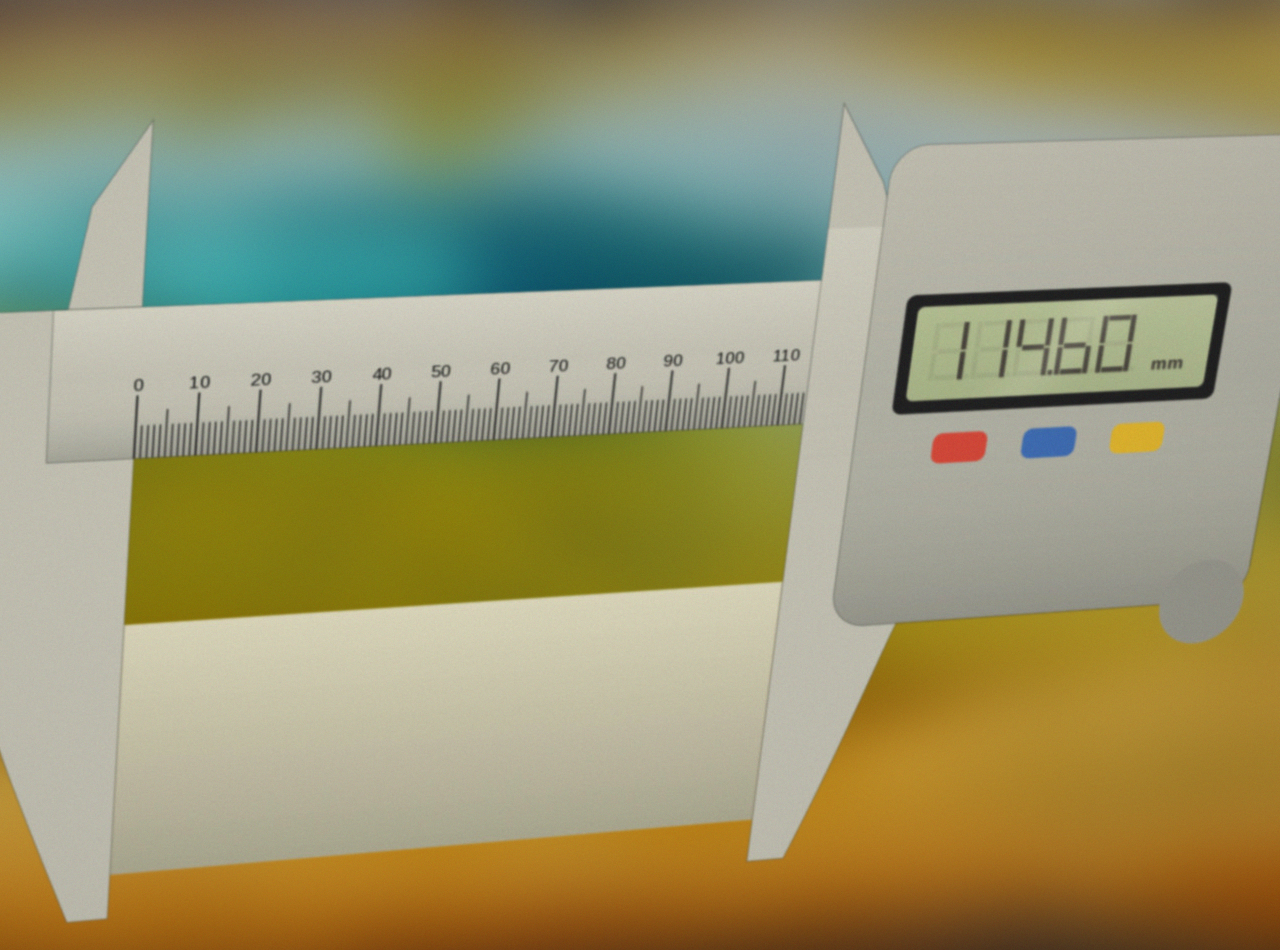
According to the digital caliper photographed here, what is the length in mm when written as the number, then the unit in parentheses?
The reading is 114.60 (mm)
